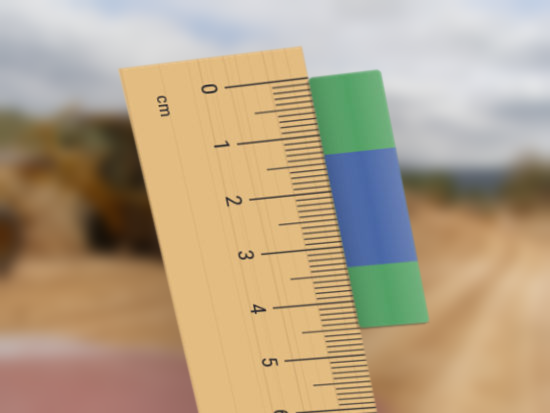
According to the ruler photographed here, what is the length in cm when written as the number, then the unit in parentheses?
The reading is 4.5 (cm)
